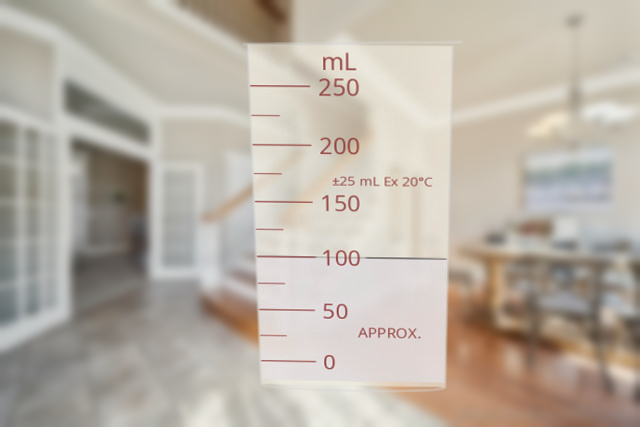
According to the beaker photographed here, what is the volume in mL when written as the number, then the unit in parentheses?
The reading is 100 (mL)
